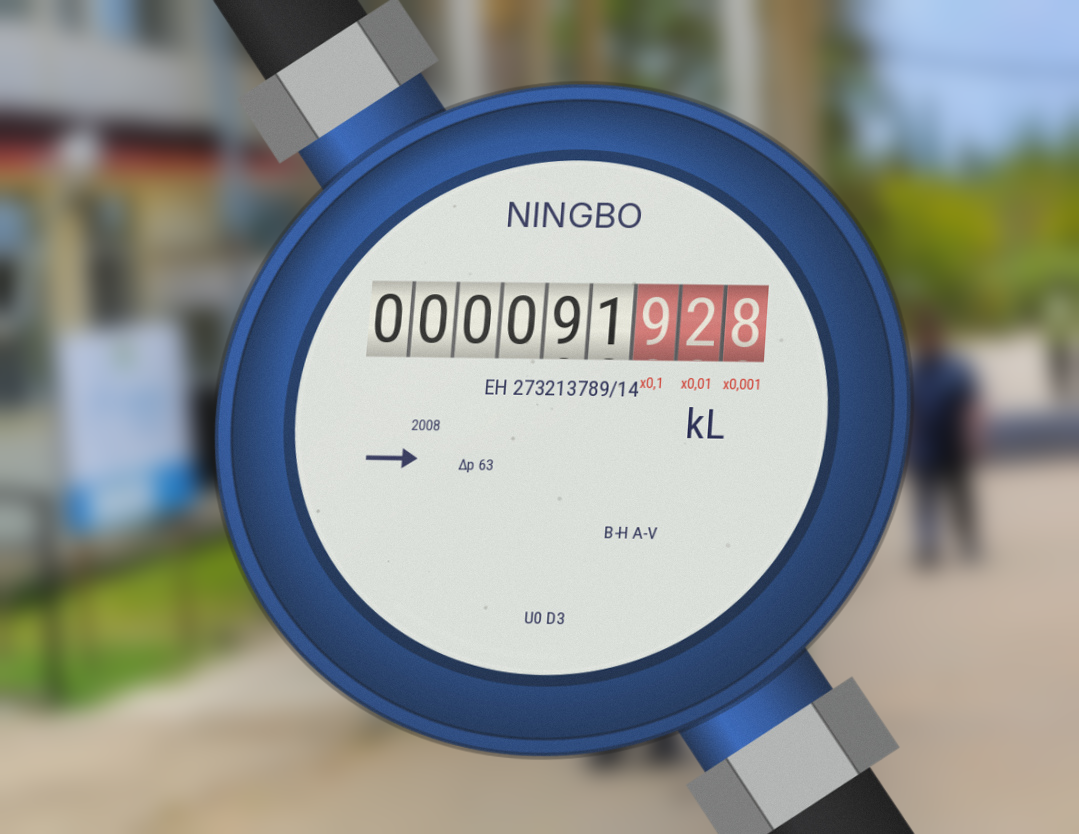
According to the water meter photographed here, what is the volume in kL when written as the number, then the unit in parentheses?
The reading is 91.928 (kL)
